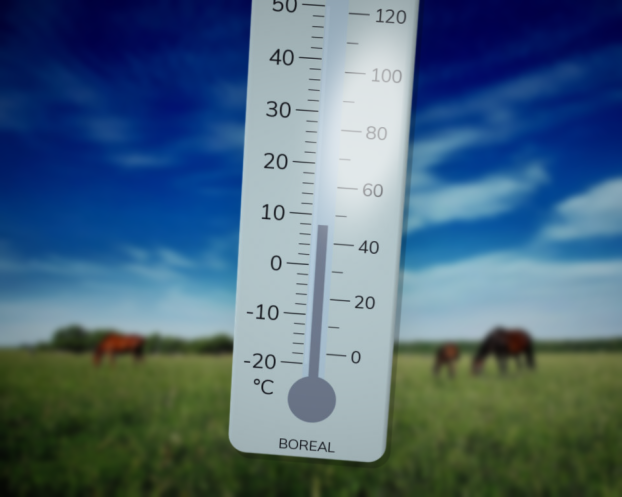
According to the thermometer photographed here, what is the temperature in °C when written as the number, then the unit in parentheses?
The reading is 8 (°C)
